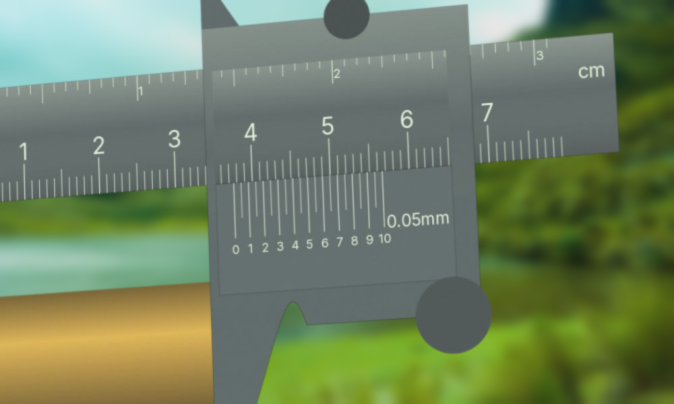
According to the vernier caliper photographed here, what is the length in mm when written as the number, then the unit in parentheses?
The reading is 37.6 (mm)
